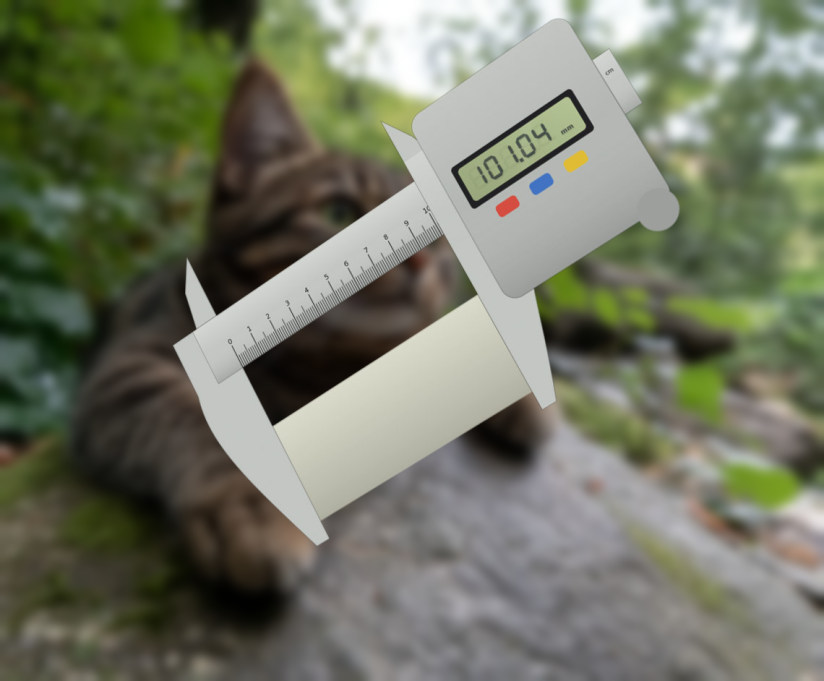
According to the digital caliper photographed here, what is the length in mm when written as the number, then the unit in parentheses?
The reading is 101.04 (mm)
